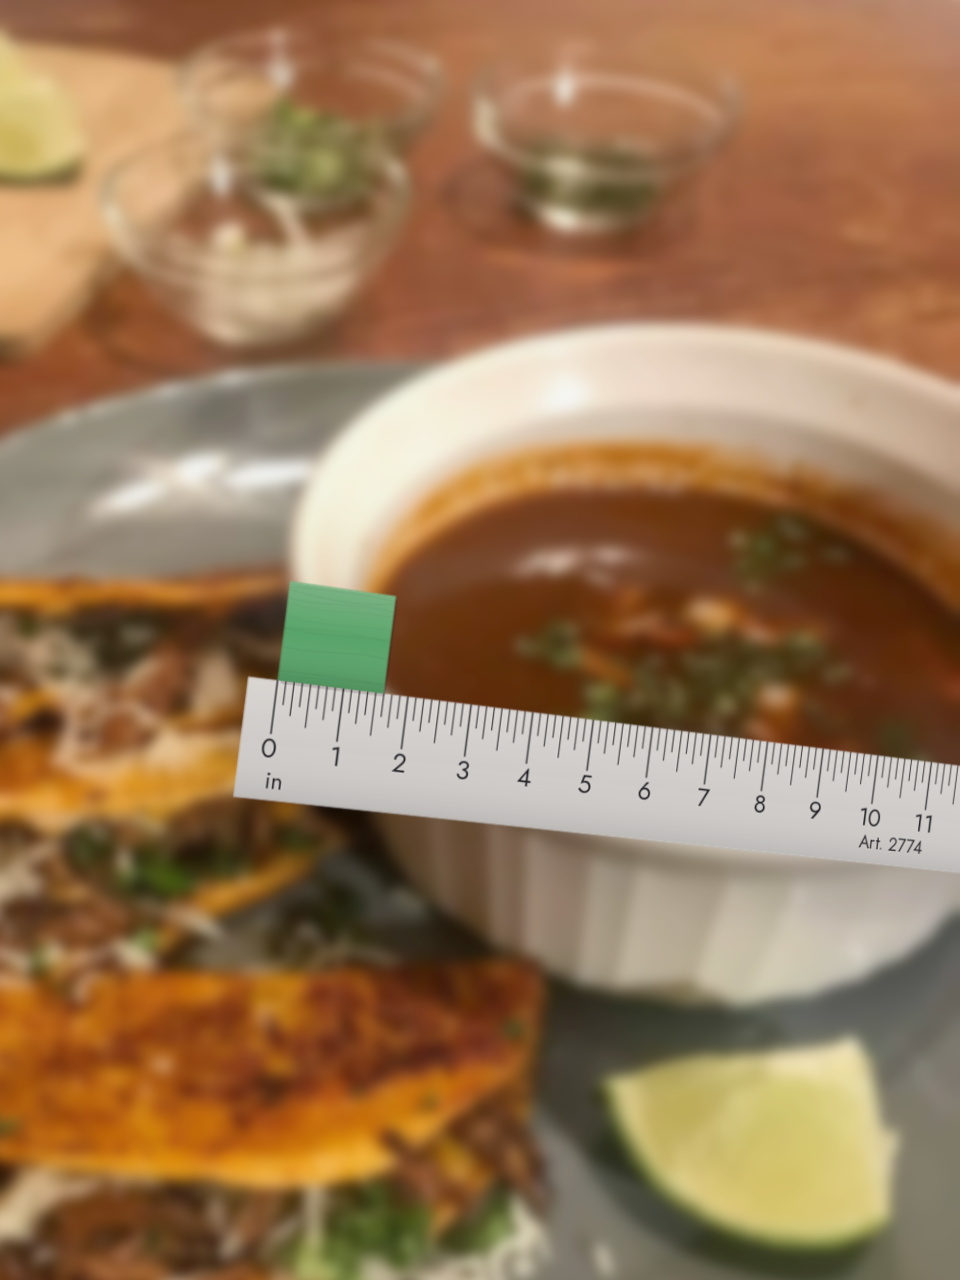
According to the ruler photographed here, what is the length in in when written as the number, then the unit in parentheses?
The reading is 1.625 (in)
